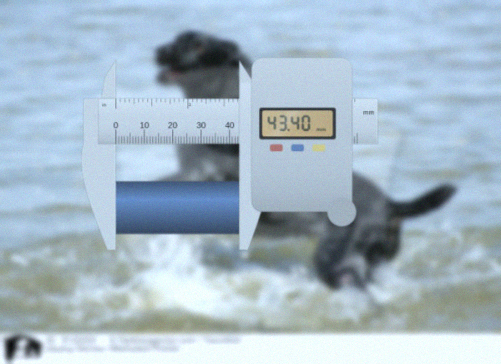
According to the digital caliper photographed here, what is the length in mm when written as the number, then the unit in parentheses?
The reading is 43.40 (mm)
